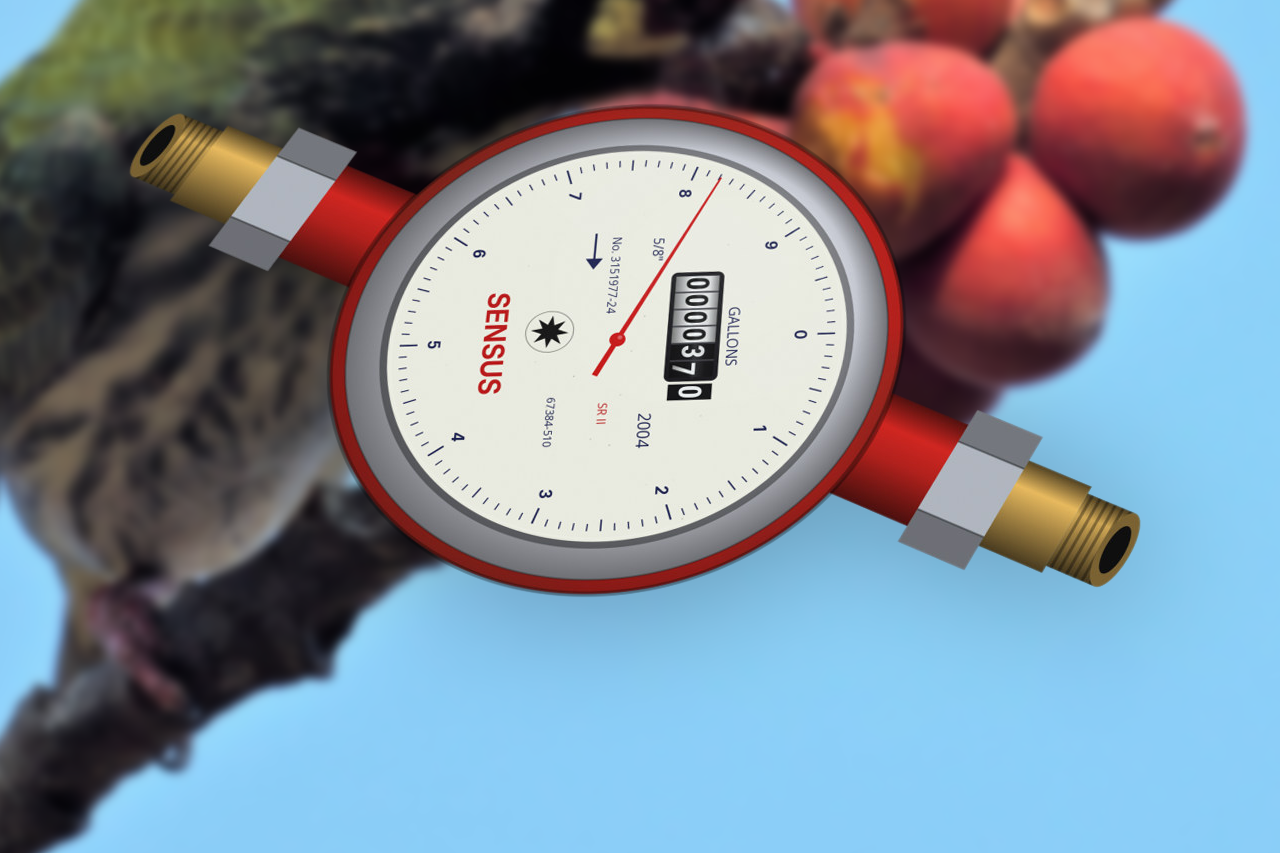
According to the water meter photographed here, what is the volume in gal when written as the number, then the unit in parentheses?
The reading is 368.2 (gal)
